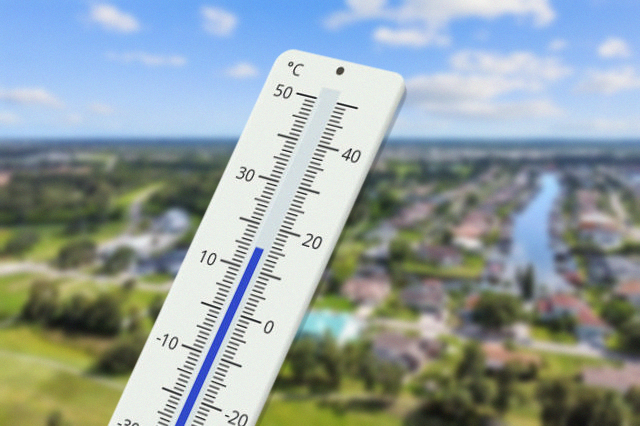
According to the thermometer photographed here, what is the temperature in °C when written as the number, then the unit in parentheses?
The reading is 15 (°C)
